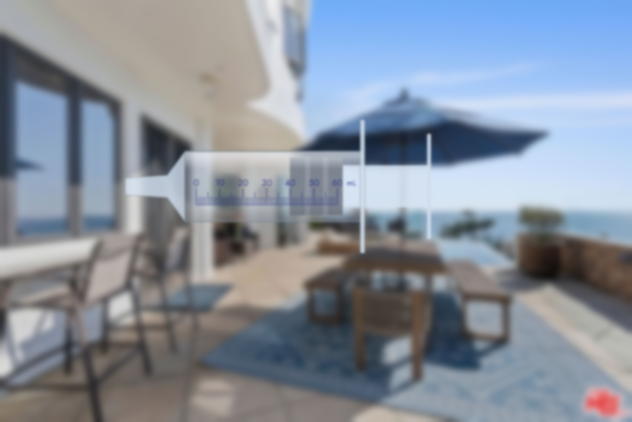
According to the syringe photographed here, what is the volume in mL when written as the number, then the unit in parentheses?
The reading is 40 (mL)
